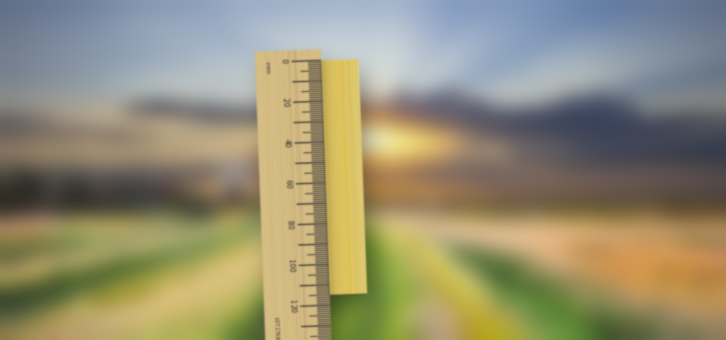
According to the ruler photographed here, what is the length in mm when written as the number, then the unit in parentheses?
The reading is 115 (mm)
